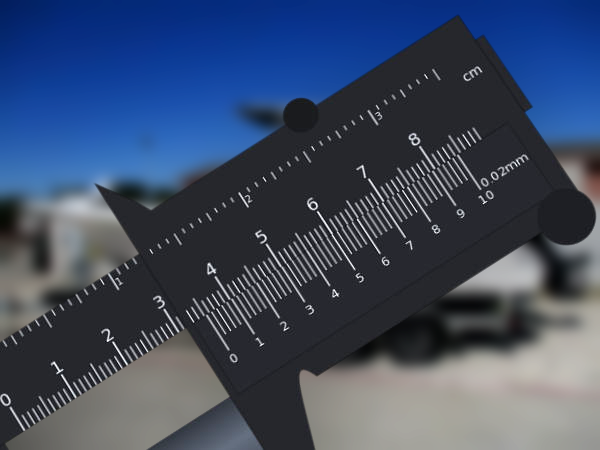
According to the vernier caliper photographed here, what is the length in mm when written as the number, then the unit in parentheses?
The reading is 35.4 (mm)
